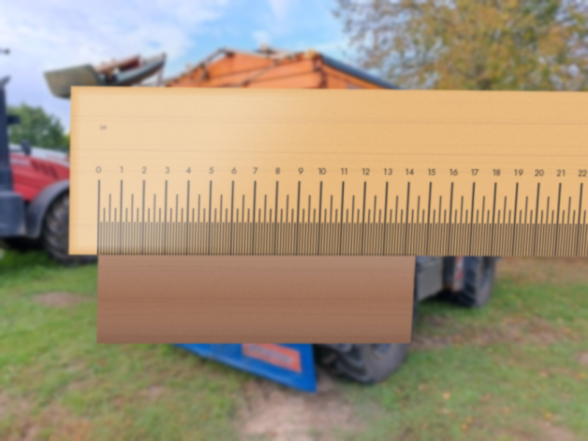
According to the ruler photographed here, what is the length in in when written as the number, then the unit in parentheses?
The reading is 14.5 (in)
